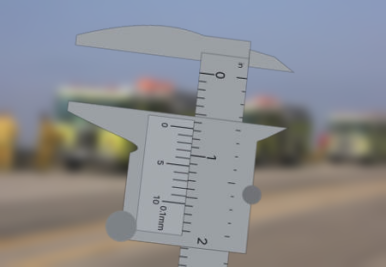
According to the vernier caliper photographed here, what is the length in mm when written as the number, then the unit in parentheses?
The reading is 6.8 (mm)
